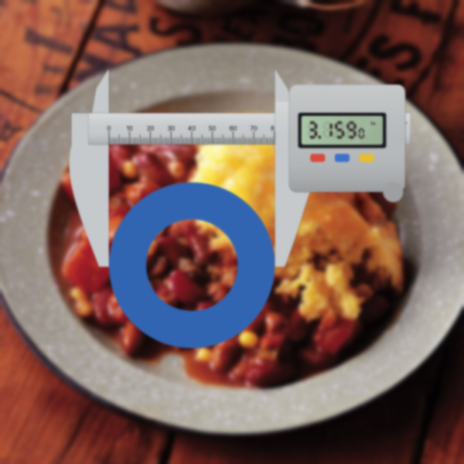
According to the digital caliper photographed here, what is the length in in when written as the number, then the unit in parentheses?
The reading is 3.1590 (in)
